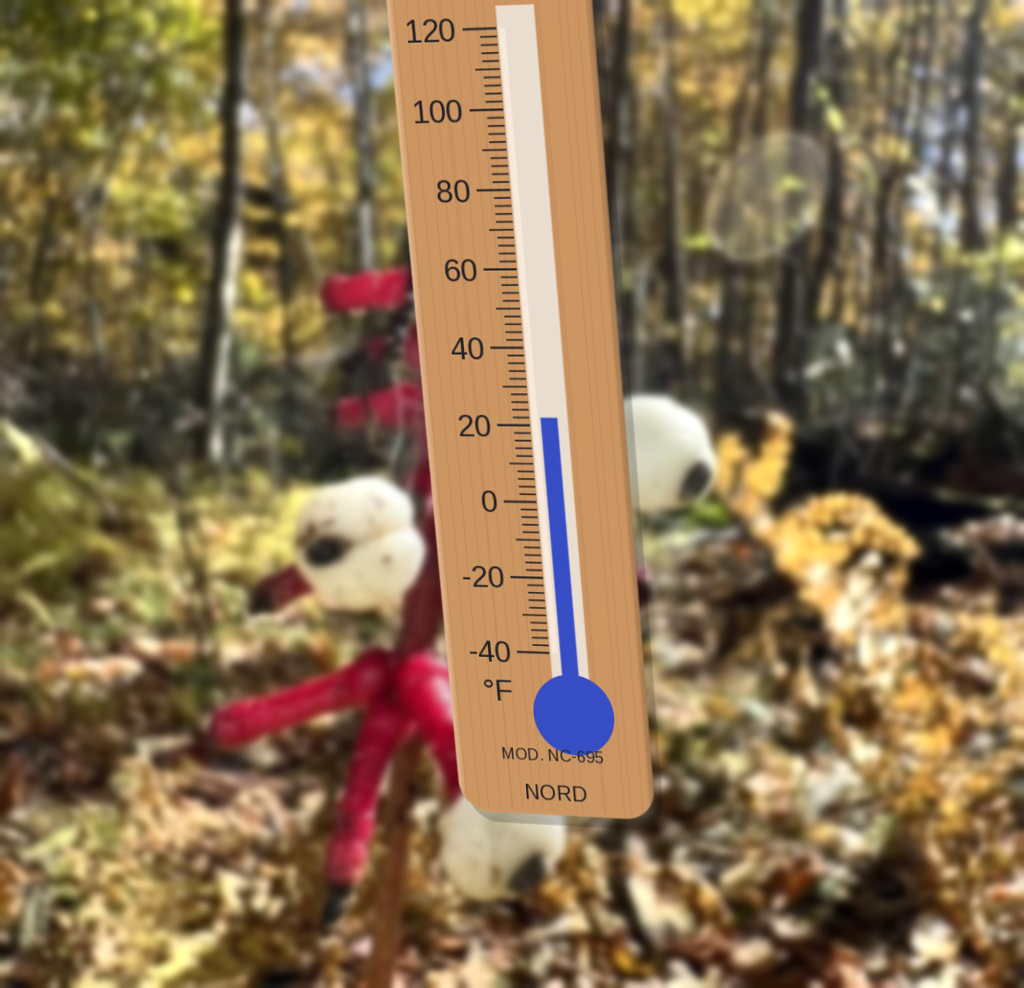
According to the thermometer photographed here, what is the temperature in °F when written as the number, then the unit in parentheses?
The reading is 22 (°F)
